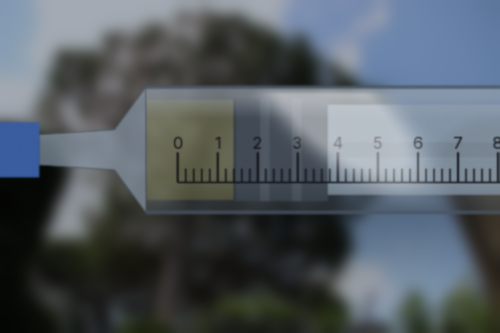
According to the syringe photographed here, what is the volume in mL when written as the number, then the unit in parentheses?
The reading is 1.4 (mL)
